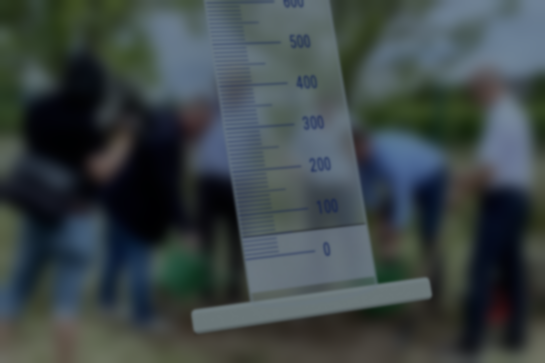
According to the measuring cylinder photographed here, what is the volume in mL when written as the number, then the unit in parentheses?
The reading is 50 (mL)
